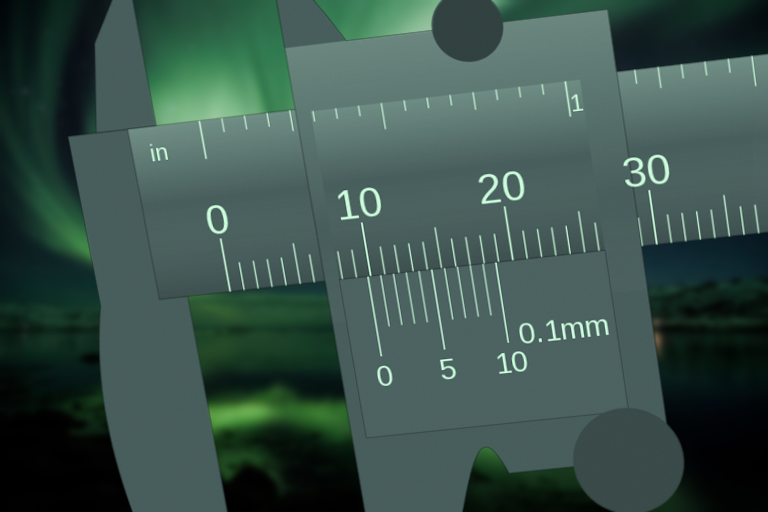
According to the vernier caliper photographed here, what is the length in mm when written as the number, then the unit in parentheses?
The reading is 9.8 (mm)
